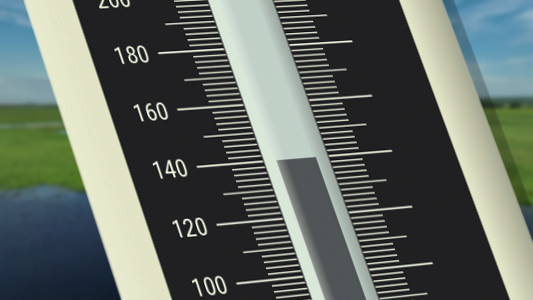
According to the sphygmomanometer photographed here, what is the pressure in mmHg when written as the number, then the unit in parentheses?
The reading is 140 (mmHg)
